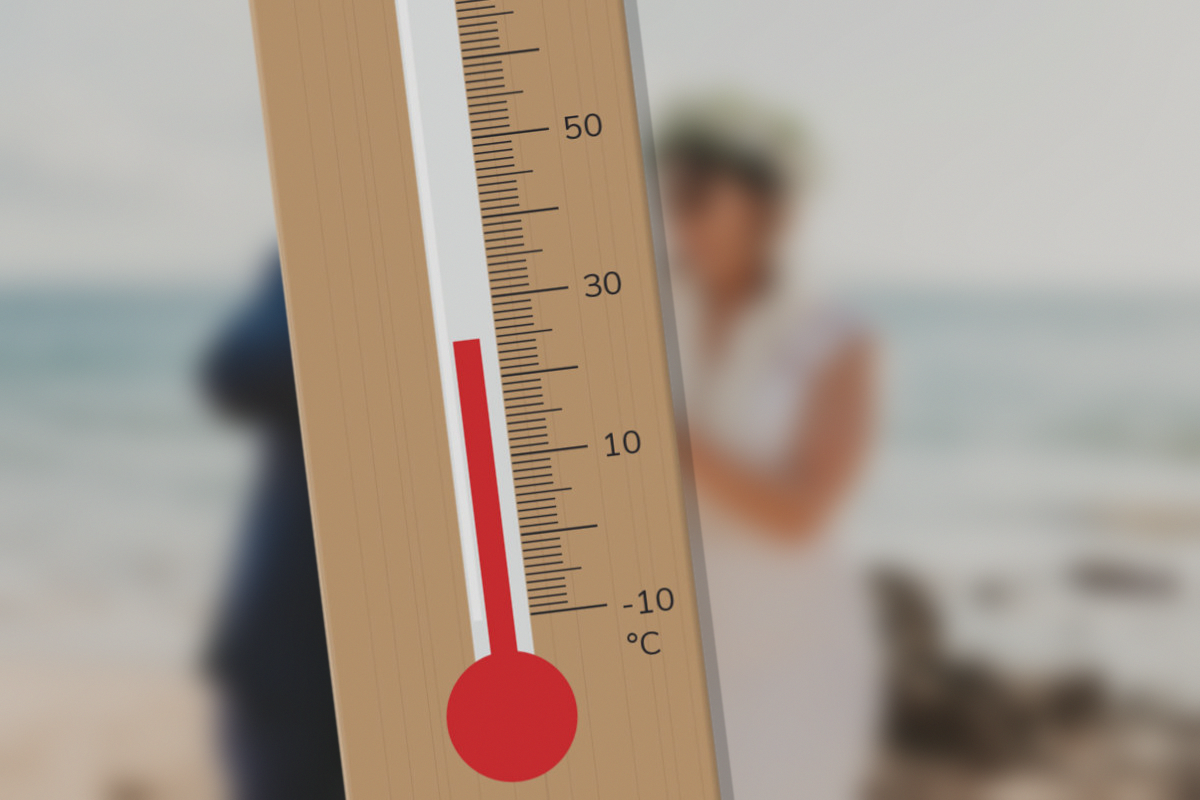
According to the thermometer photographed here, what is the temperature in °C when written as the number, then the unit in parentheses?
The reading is 25 (°C)
